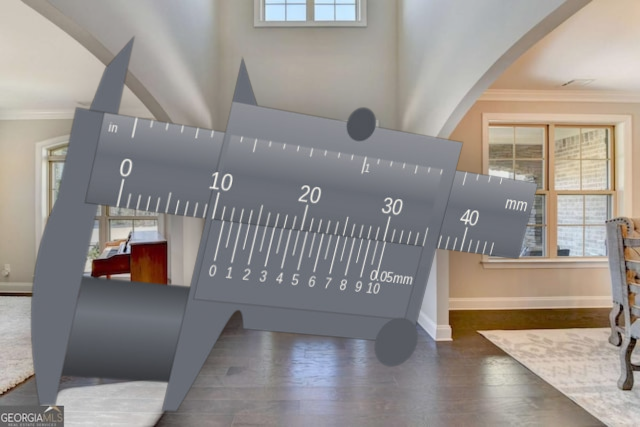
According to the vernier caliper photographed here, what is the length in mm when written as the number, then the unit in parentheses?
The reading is 11.2 (mm)
